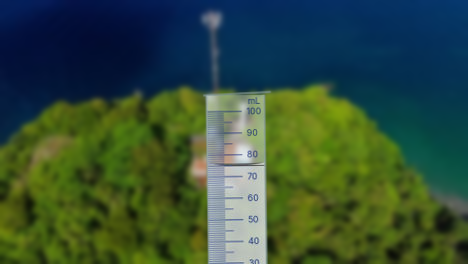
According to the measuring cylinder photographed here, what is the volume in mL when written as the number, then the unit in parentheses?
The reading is 75 (mL)
